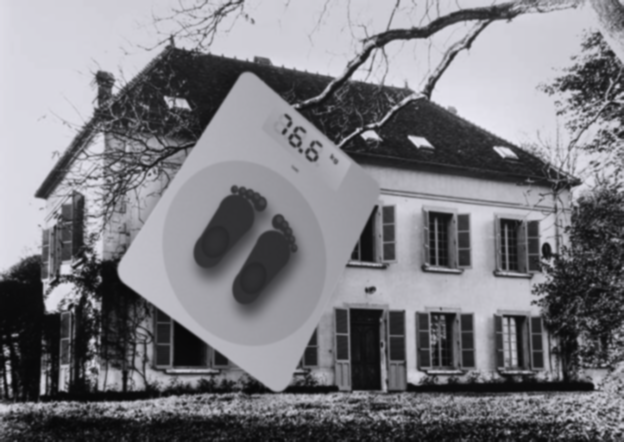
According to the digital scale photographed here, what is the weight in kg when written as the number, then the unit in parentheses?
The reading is 76.6 (kg)
